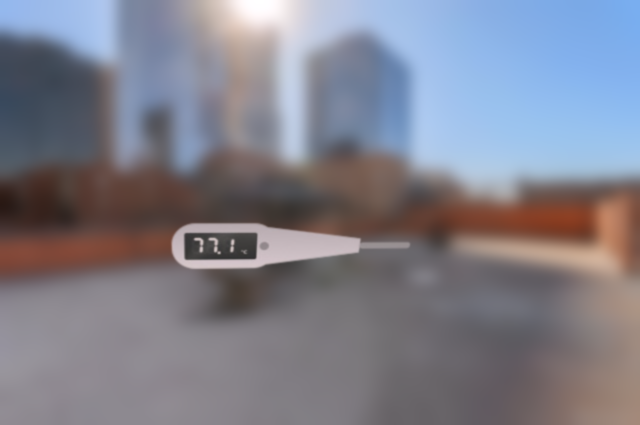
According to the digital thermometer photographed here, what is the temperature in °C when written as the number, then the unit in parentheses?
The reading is 77.1 (°C)
